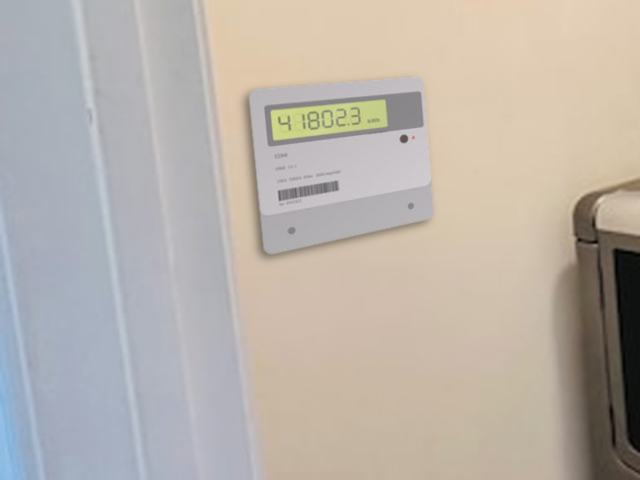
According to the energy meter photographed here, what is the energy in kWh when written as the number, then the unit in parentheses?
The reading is 41802.3 (kWh)
